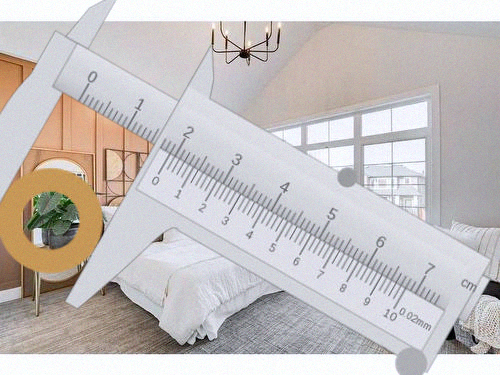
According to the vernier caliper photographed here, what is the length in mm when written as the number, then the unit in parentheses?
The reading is 19.0 (mm)
